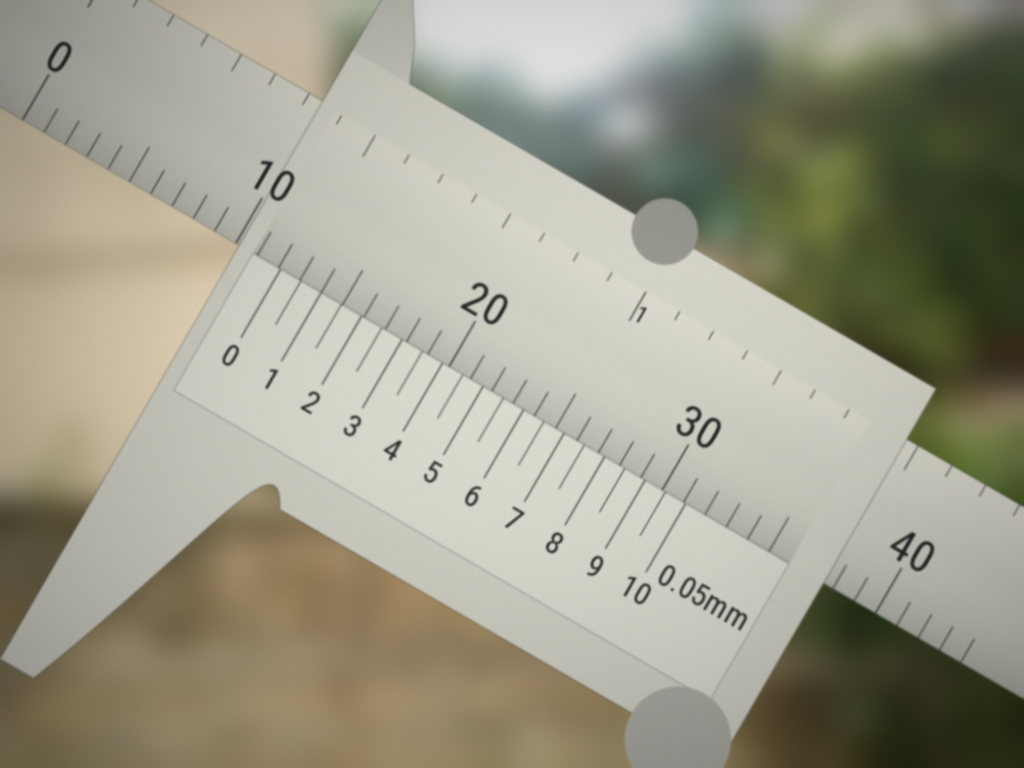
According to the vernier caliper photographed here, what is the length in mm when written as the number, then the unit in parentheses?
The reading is 12.1 (mm)
